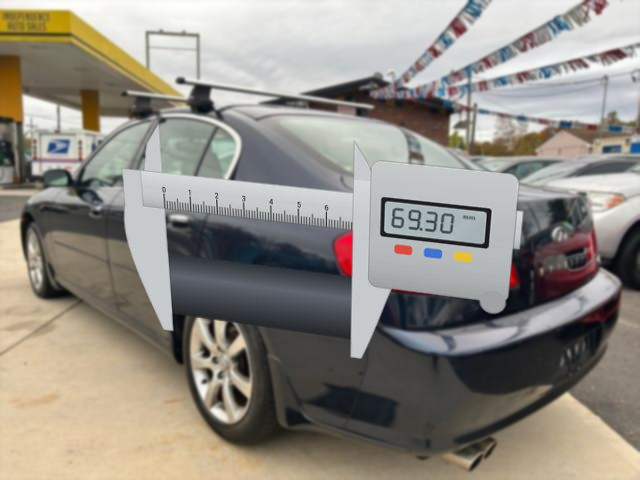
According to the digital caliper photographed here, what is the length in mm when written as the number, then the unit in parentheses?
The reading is 69.30 (mm)
